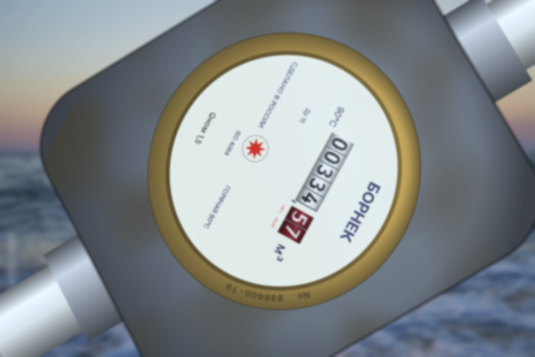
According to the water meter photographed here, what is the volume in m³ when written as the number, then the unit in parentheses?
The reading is 334.57 (m³)
